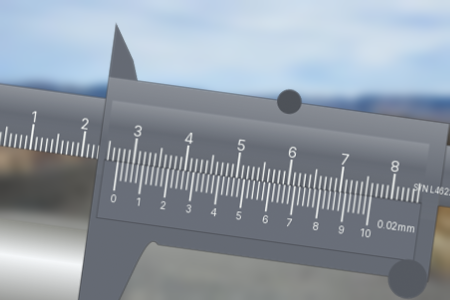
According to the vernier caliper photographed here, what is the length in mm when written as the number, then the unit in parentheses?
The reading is 27.0 (mm)
